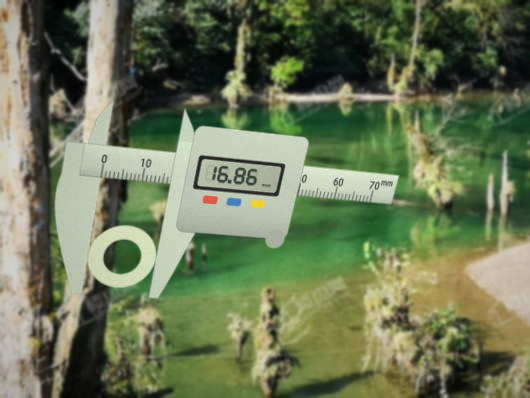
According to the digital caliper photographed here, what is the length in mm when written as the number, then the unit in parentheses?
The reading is 16.86 (mm)
